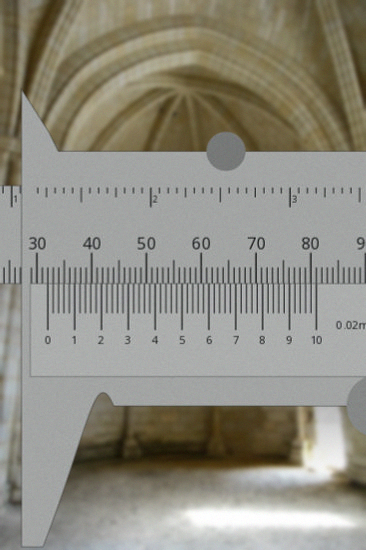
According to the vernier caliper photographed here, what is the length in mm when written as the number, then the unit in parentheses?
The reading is 32.0 (mm)
